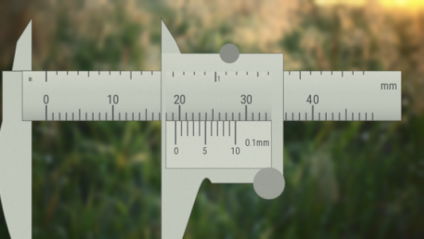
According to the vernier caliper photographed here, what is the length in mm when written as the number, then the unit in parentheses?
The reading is 19.4 (mm)
